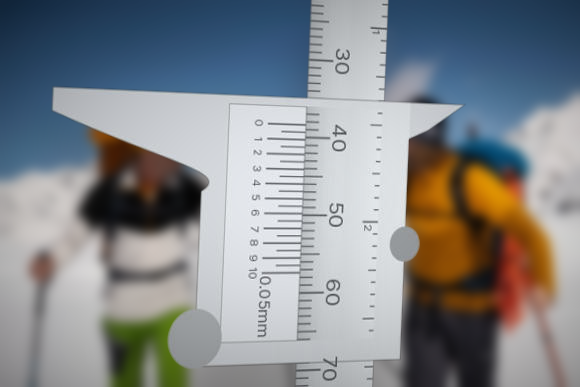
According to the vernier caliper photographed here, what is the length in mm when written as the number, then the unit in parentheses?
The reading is 38.4 (mm)
